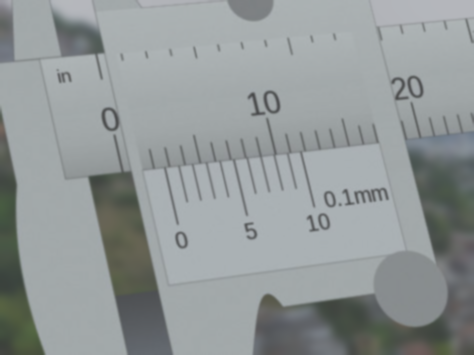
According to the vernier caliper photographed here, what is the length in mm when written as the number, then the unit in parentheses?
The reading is 2.7 (mm)
